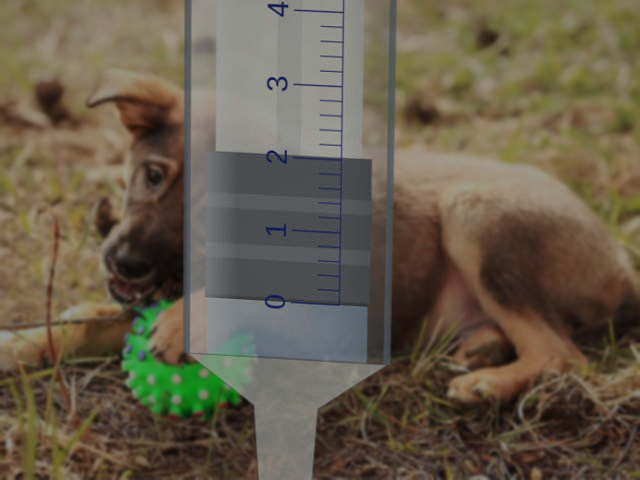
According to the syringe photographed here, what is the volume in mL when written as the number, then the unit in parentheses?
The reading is 0 (mL)
